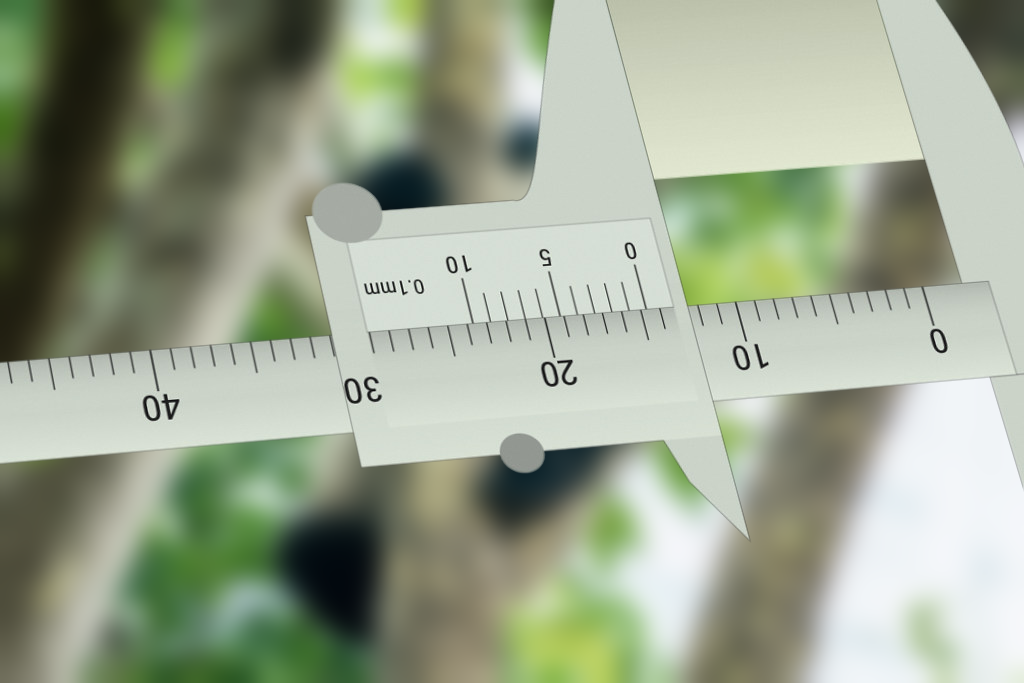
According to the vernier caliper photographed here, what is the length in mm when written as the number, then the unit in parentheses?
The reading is 14.7 (mm)
